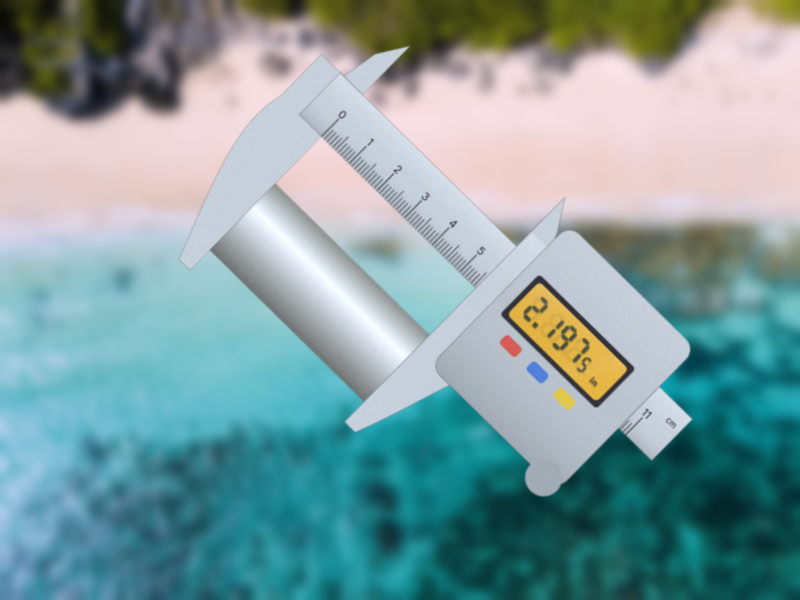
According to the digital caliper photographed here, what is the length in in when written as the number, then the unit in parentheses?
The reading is 2.1975 (in)
